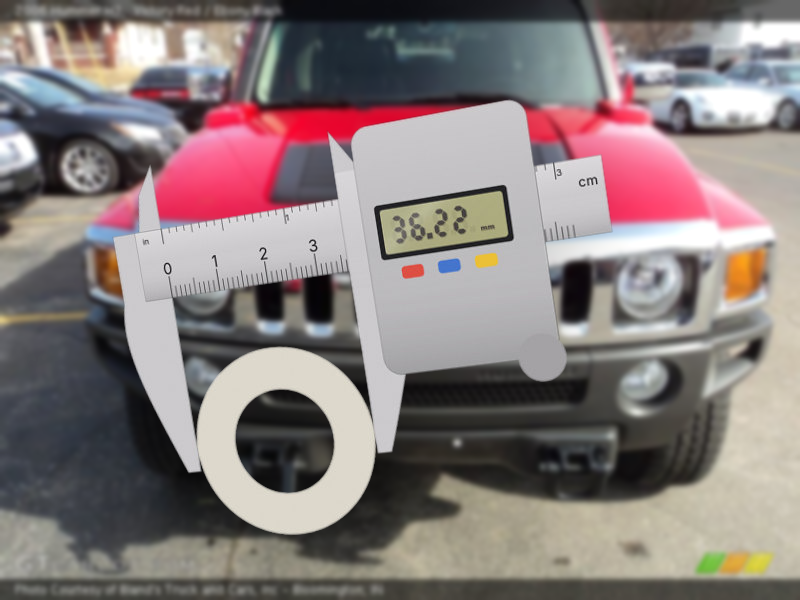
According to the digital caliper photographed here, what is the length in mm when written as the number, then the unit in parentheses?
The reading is 36.22 (mm)
